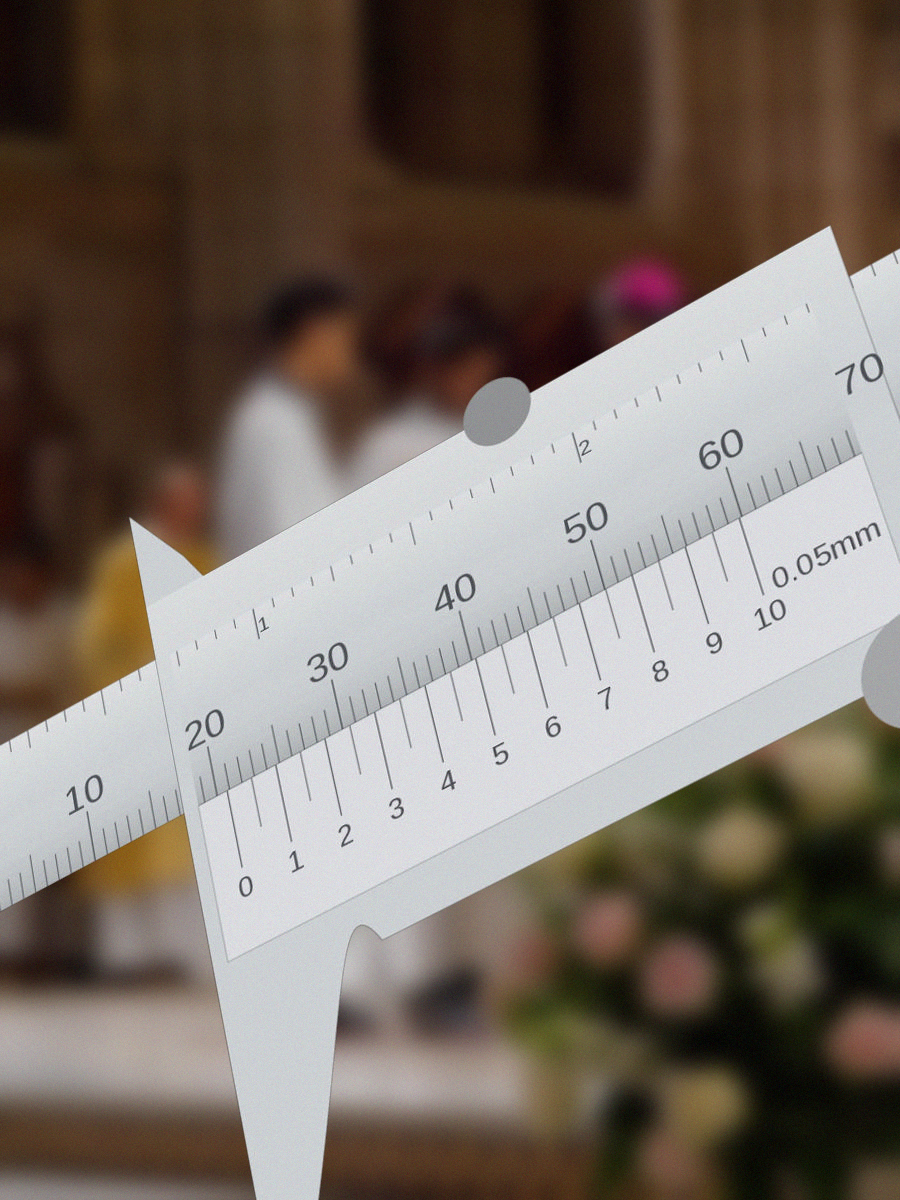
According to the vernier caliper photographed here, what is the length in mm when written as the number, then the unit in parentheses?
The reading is 20.8 (mm)
